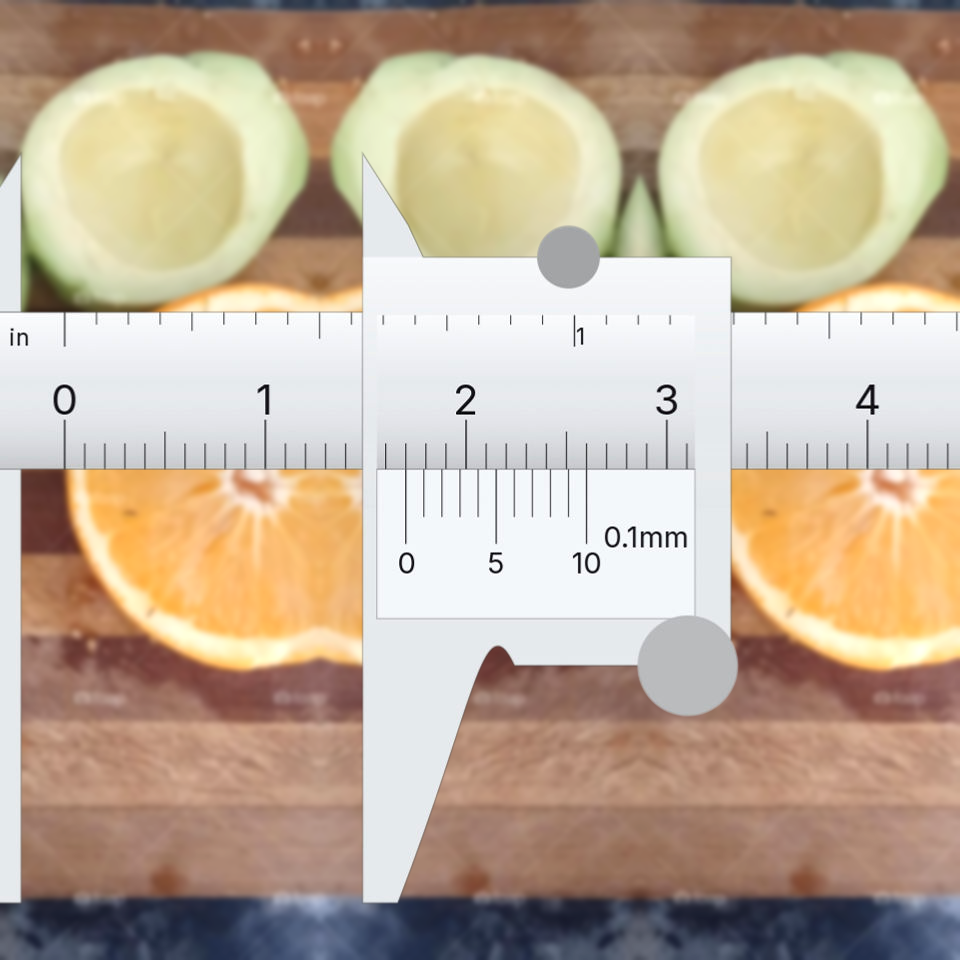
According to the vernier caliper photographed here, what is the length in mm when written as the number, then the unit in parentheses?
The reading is 17.0 (mm)
